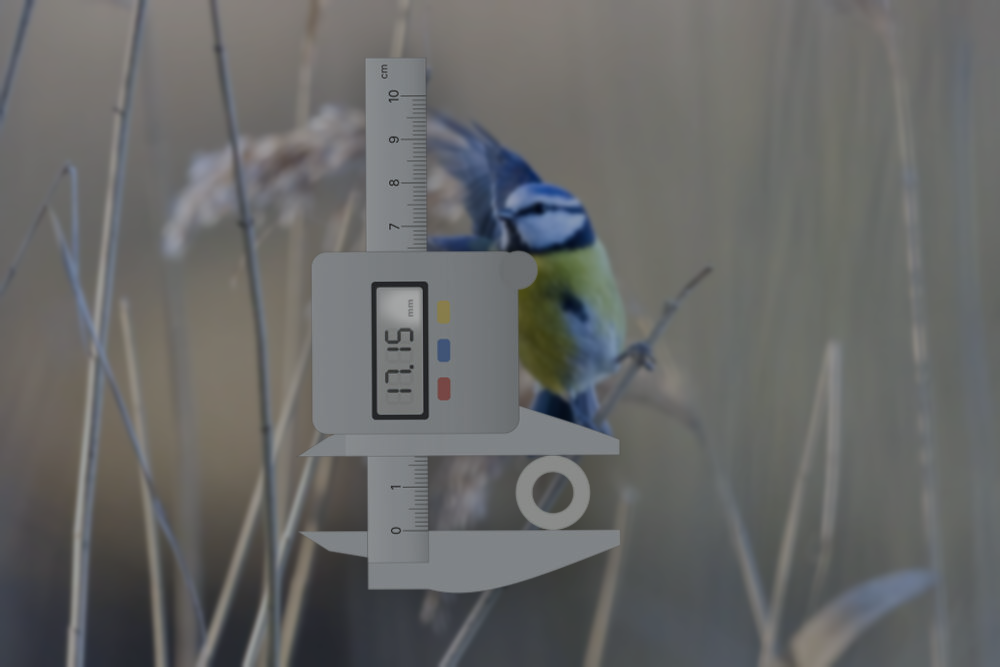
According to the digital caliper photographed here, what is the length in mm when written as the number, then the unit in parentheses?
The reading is 17.15 (mm)
